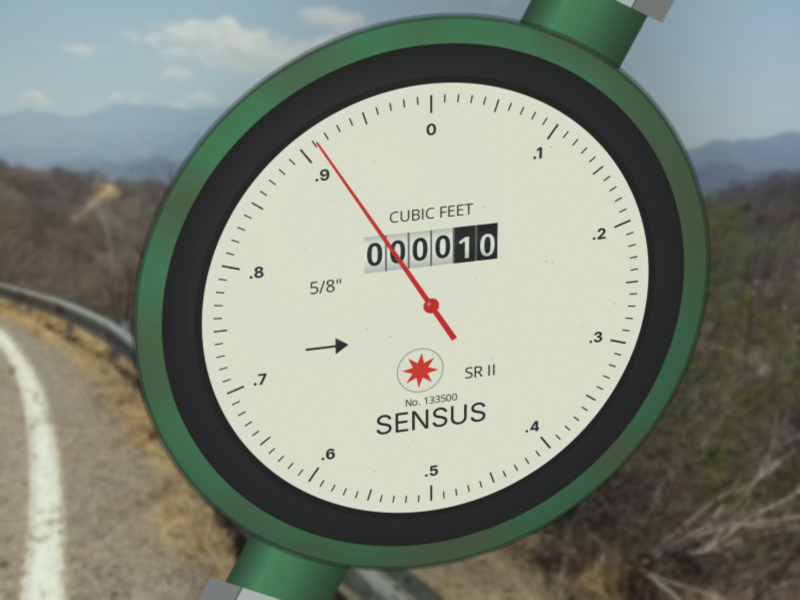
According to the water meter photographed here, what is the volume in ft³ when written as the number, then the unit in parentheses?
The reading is 9.91 (ft³)
